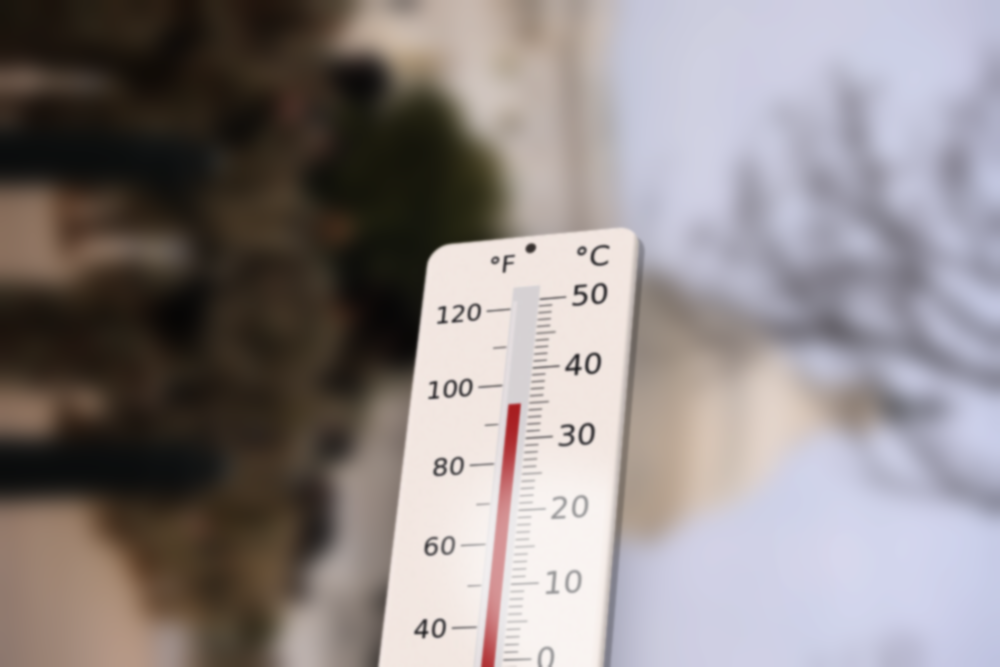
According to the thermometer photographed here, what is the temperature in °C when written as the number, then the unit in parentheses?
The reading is 35 (°C)
